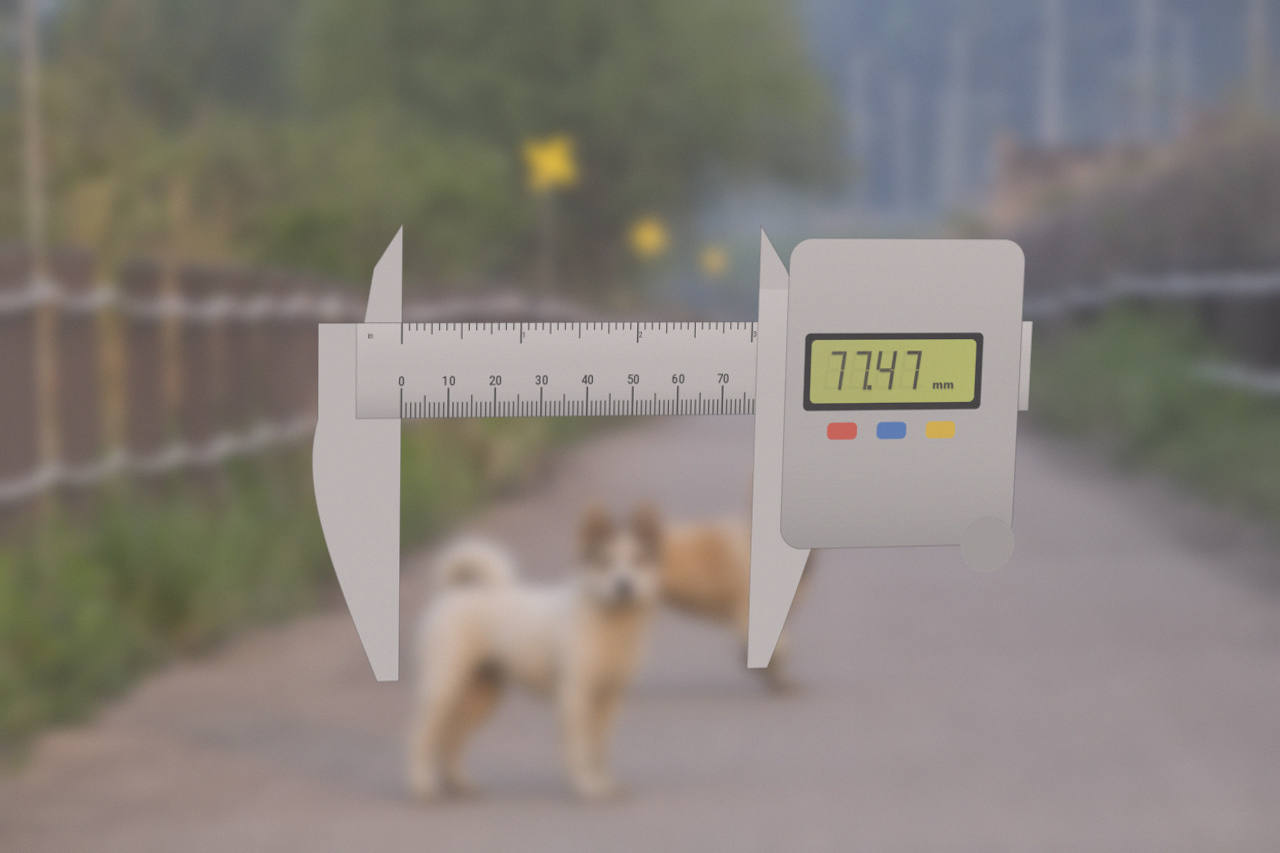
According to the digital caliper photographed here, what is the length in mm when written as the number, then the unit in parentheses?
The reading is 77.47 (mm)
